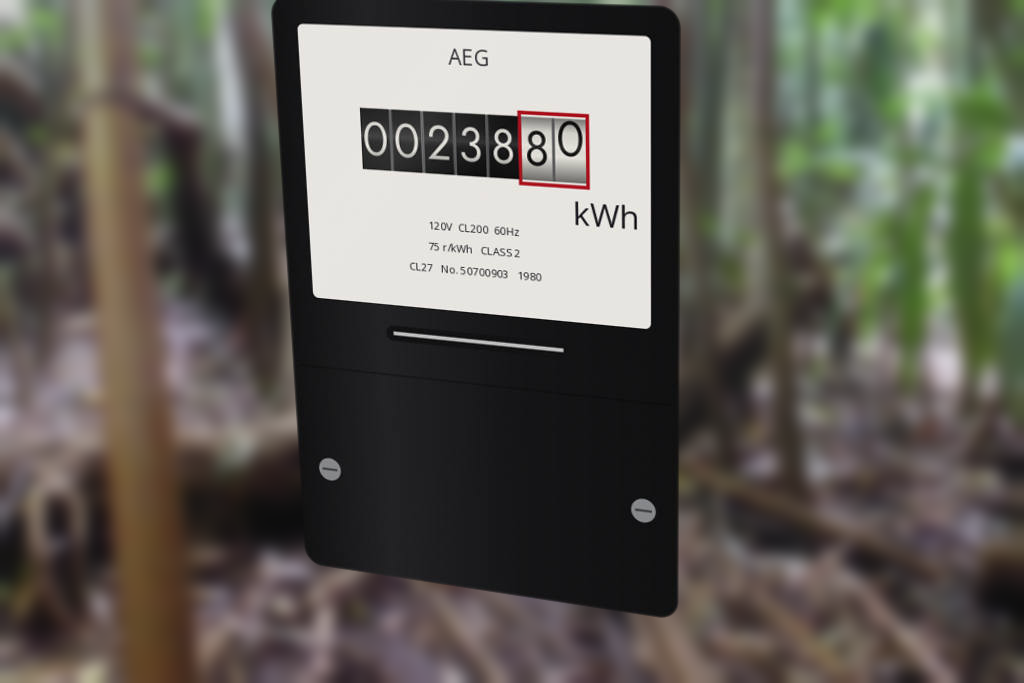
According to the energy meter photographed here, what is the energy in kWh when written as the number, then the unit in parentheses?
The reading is 238.80 (kWh)
